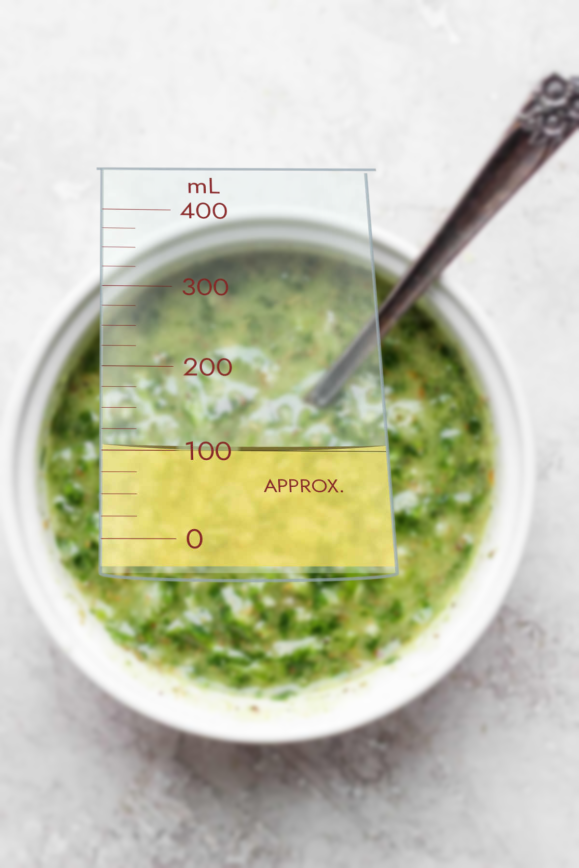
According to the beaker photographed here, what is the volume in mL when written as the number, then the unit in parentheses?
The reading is 100 (mL)
